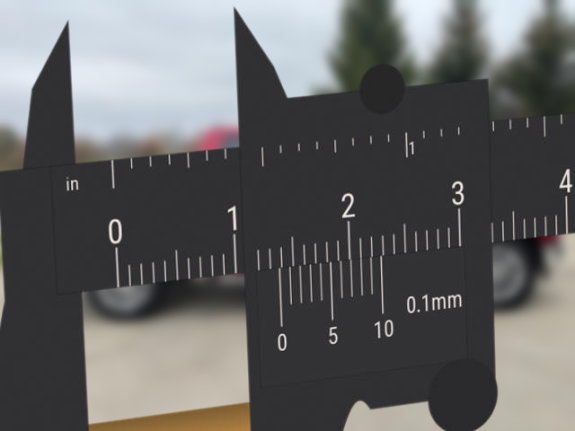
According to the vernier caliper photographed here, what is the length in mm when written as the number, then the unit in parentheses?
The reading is 13.8 (mm)
